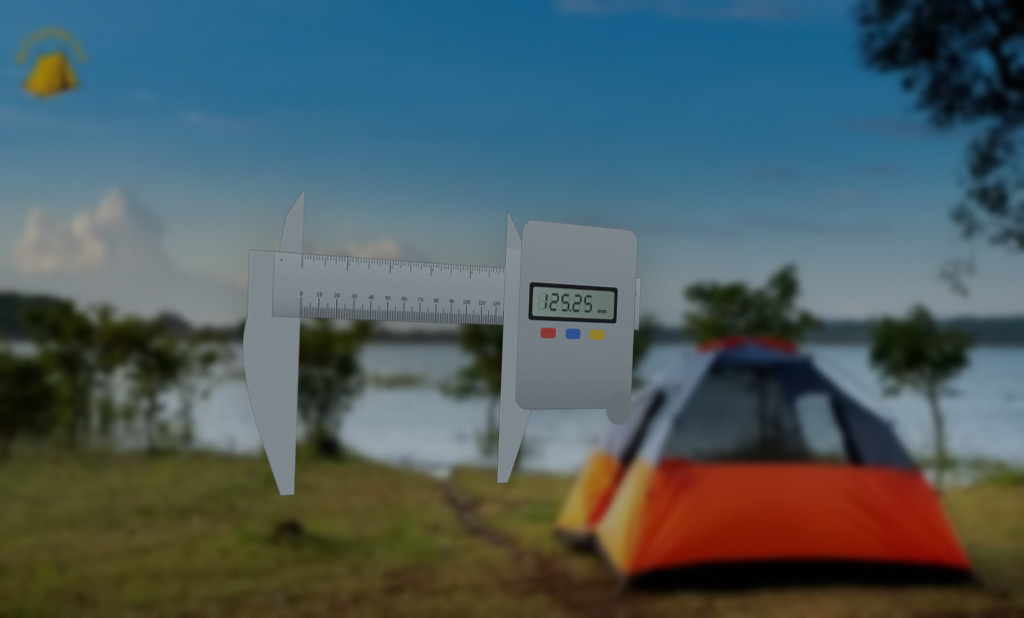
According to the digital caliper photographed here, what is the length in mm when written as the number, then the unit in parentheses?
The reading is 125.25 (mm)
